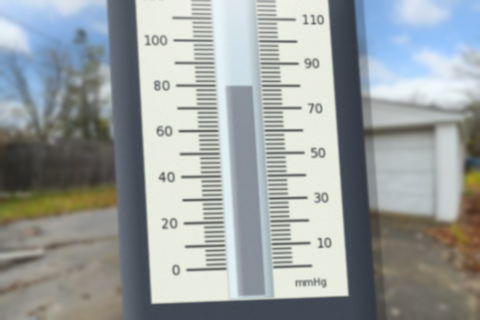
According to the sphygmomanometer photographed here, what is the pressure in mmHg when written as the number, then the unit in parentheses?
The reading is 80 (mmHg)
